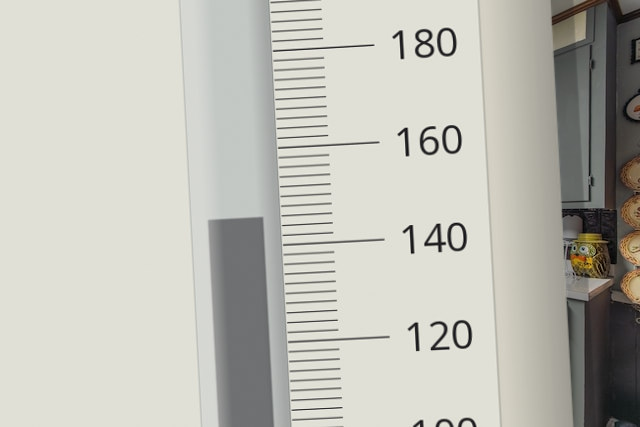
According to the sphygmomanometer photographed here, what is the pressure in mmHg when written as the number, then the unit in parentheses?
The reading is 146 (mmHg)
